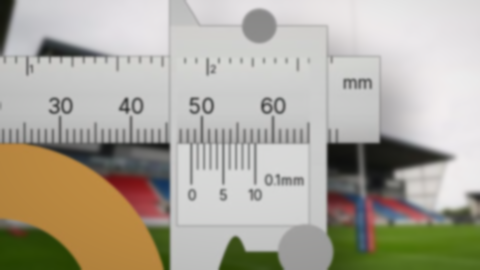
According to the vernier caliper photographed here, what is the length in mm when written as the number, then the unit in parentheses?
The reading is 48.5 (mm)
